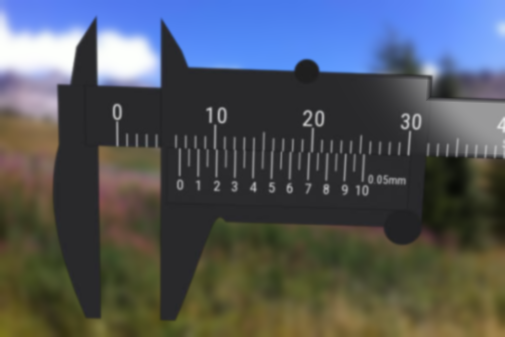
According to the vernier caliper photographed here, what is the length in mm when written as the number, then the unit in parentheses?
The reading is 6.4 (mm)
